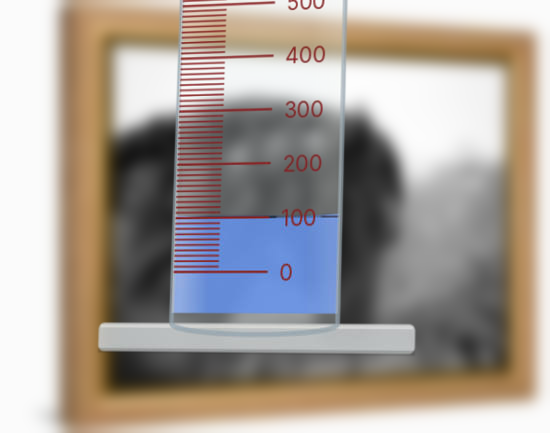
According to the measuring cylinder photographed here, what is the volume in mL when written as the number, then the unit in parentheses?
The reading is 100 (mL)
